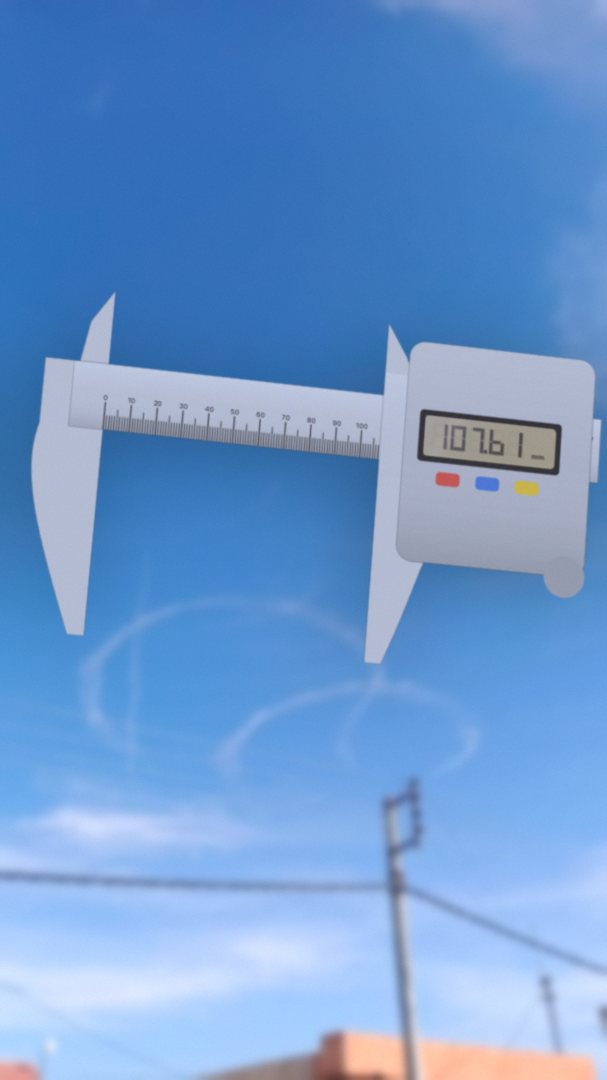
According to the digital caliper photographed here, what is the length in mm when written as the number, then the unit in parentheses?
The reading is 107.61 (mm)
